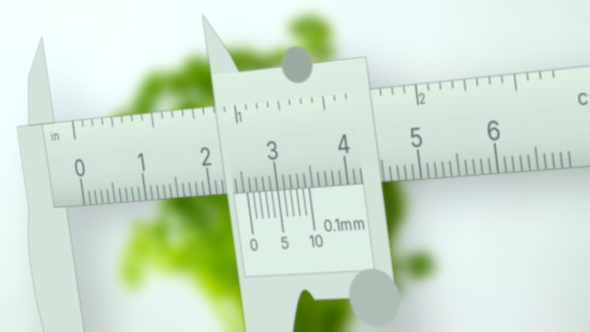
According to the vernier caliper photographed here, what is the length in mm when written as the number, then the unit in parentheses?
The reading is 25.5 (mm)
